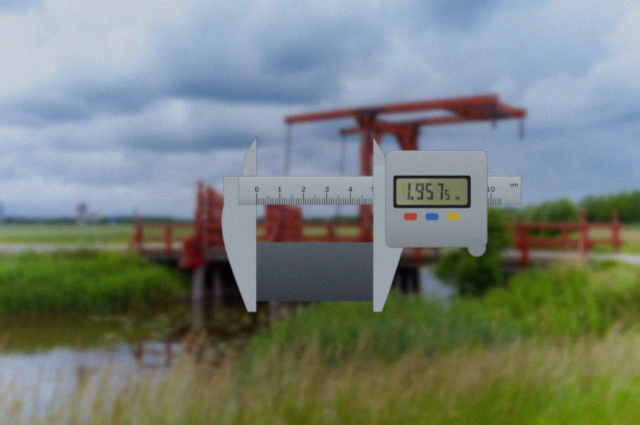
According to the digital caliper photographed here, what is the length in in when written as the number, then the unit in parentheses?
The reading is 1.9575 (in)
